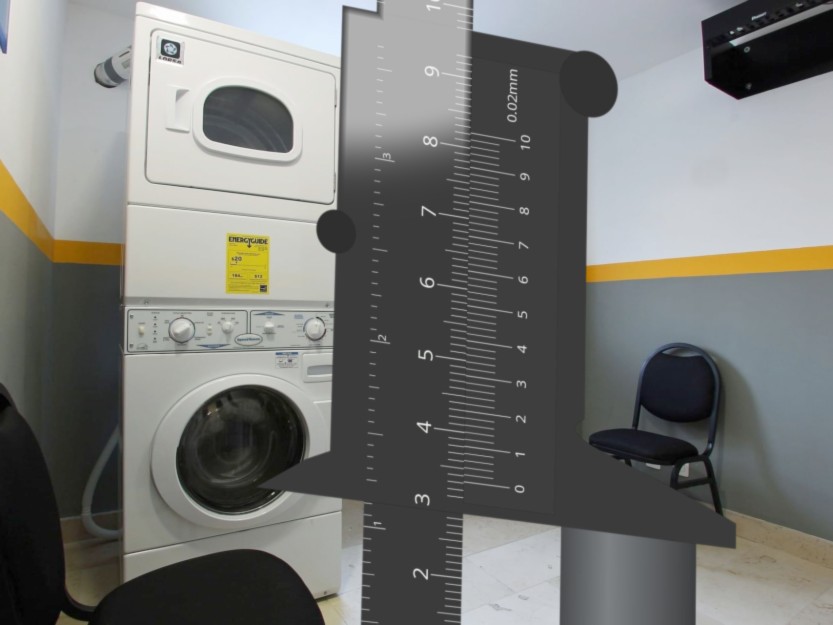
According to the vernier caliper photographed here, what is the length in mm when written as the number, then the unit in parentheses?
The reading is 33.2 (mm)
